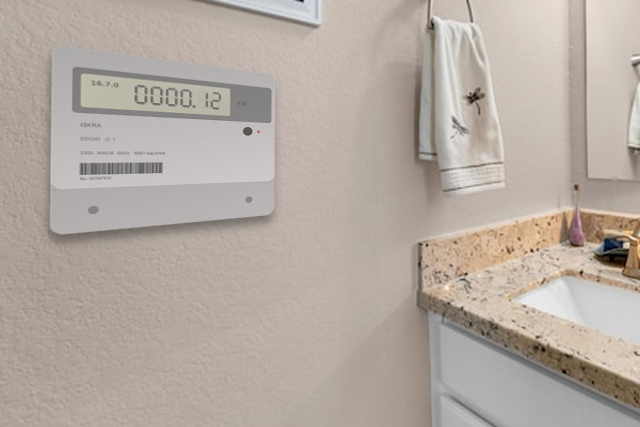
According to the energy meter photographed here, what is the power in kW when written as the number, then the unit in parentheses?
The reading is 0.12 (kW)
